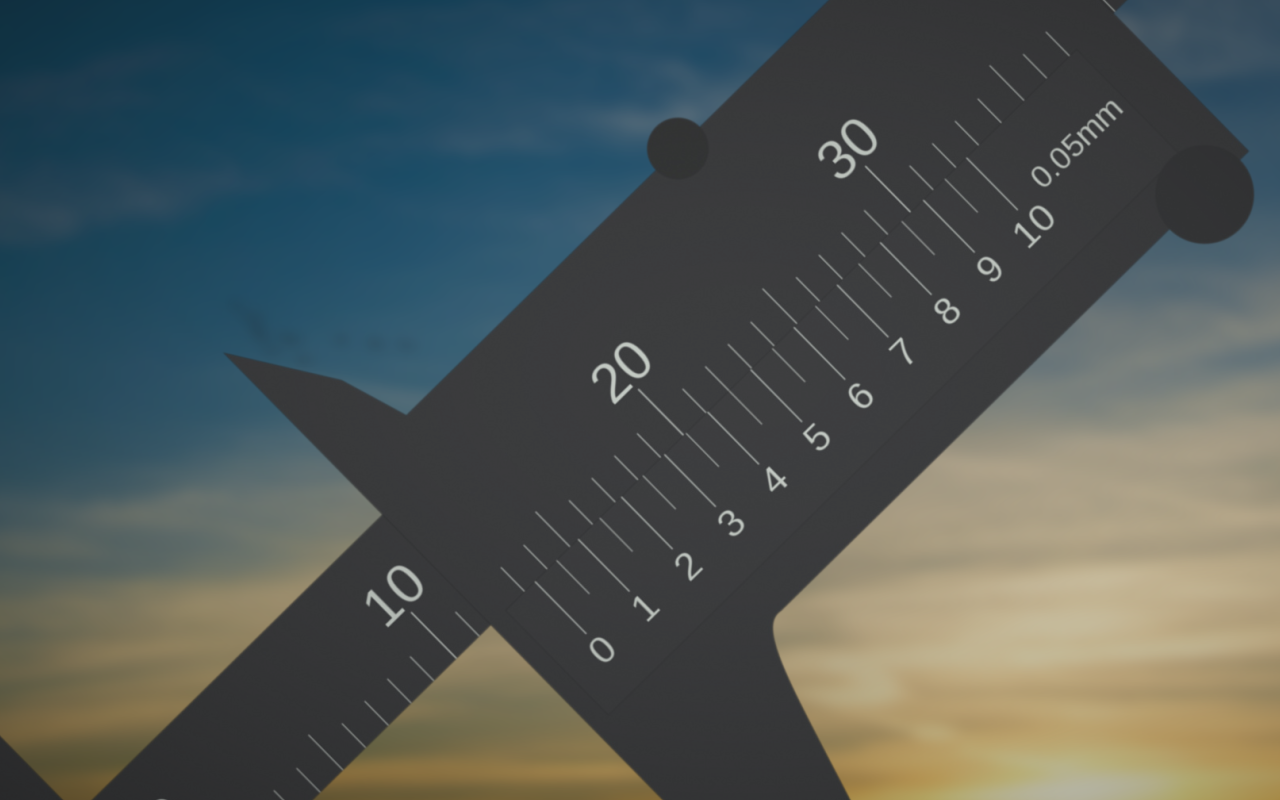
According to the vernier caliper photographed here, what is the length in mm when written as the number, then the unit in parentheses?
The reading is 13.45 (mm)
